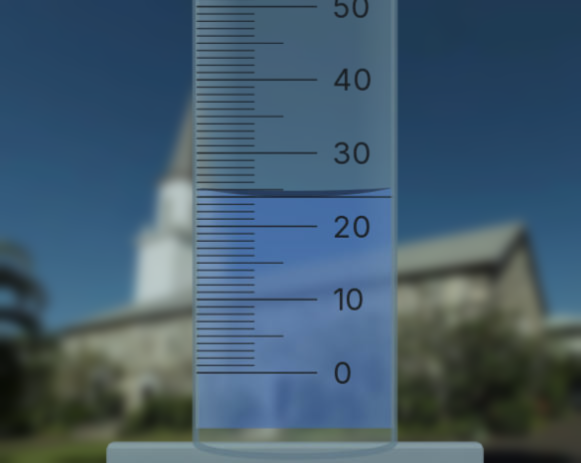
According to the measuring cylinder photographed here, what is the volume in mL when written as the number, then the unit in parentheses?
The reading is 24 (mL)
